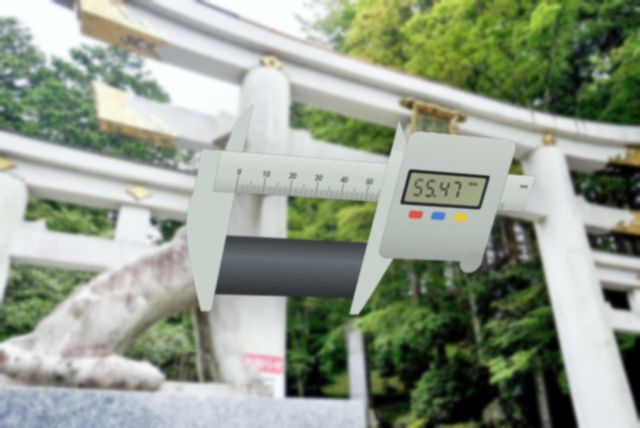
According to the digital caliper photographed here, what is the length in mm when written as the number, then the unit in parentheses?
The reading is 55.47 (mm)
